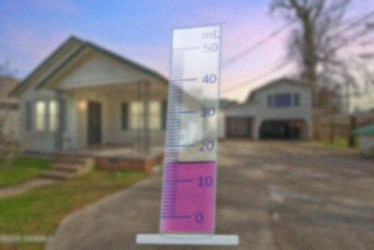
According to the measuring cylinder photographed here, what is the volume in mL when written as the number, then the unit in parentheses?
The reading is 15 (mL)
